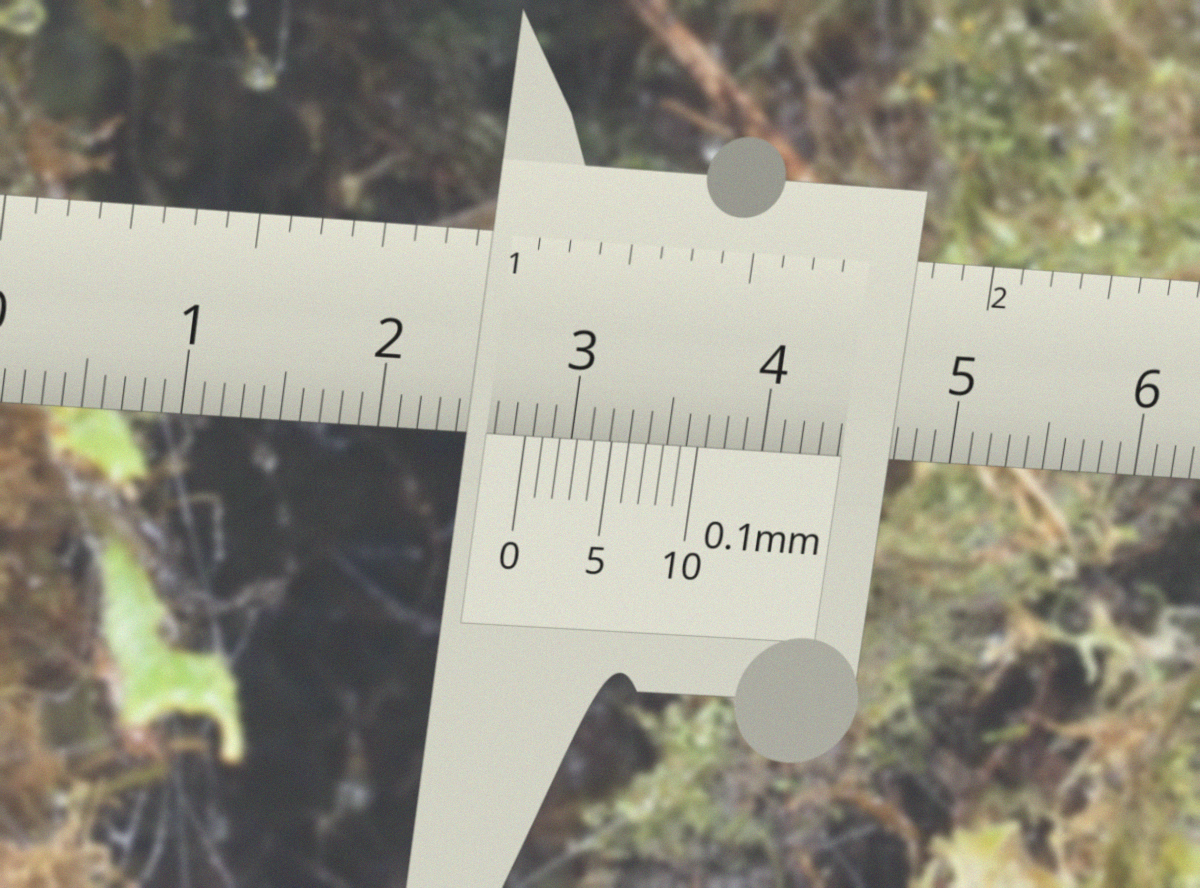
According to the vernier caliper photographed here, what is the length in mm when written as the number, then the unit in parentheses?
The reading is 27.6 (mm)
